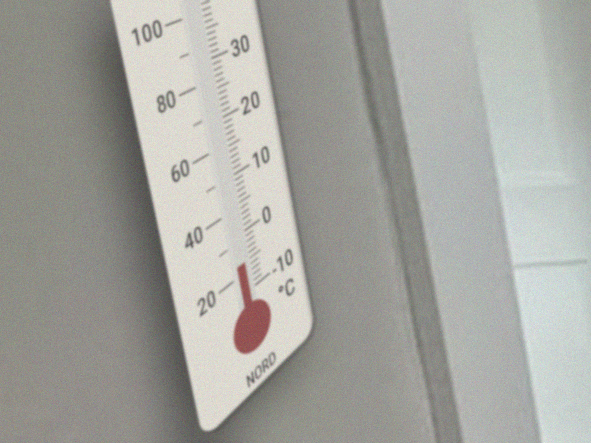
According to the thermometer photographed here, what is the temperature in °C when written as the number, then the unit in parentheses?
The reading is -5 (°C)
